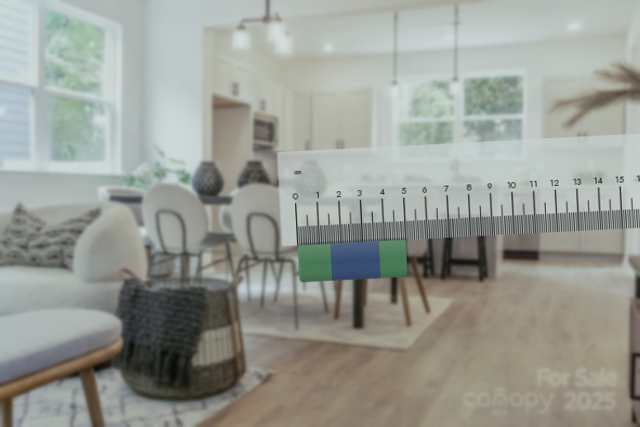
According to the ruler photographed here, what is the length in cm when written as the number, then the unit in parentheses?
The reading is 5 (cm)
